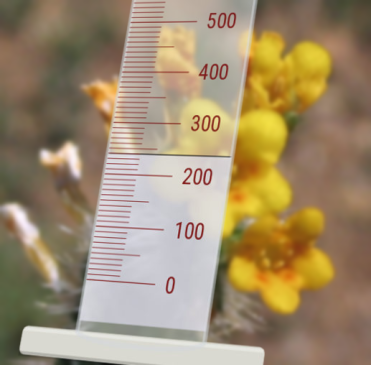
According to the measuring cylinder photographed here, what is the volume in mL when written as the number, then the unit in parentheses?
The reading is 240 (mL)
